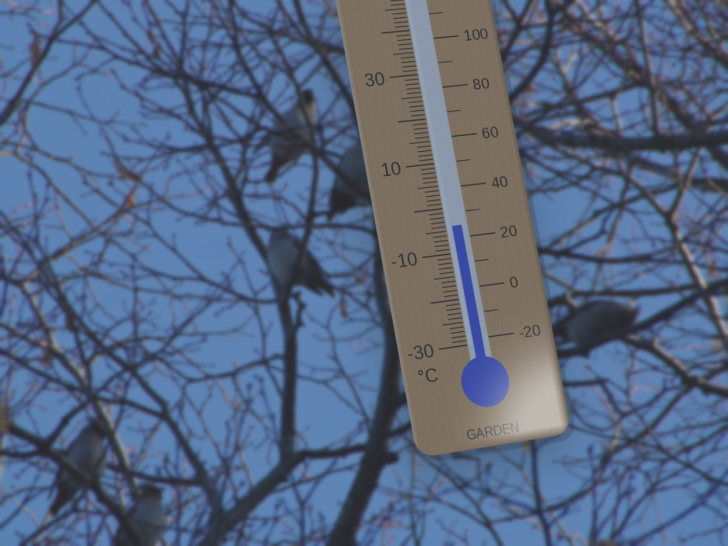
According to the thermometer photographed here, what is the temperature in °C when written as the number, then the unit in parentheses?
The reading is -4 (°C)
